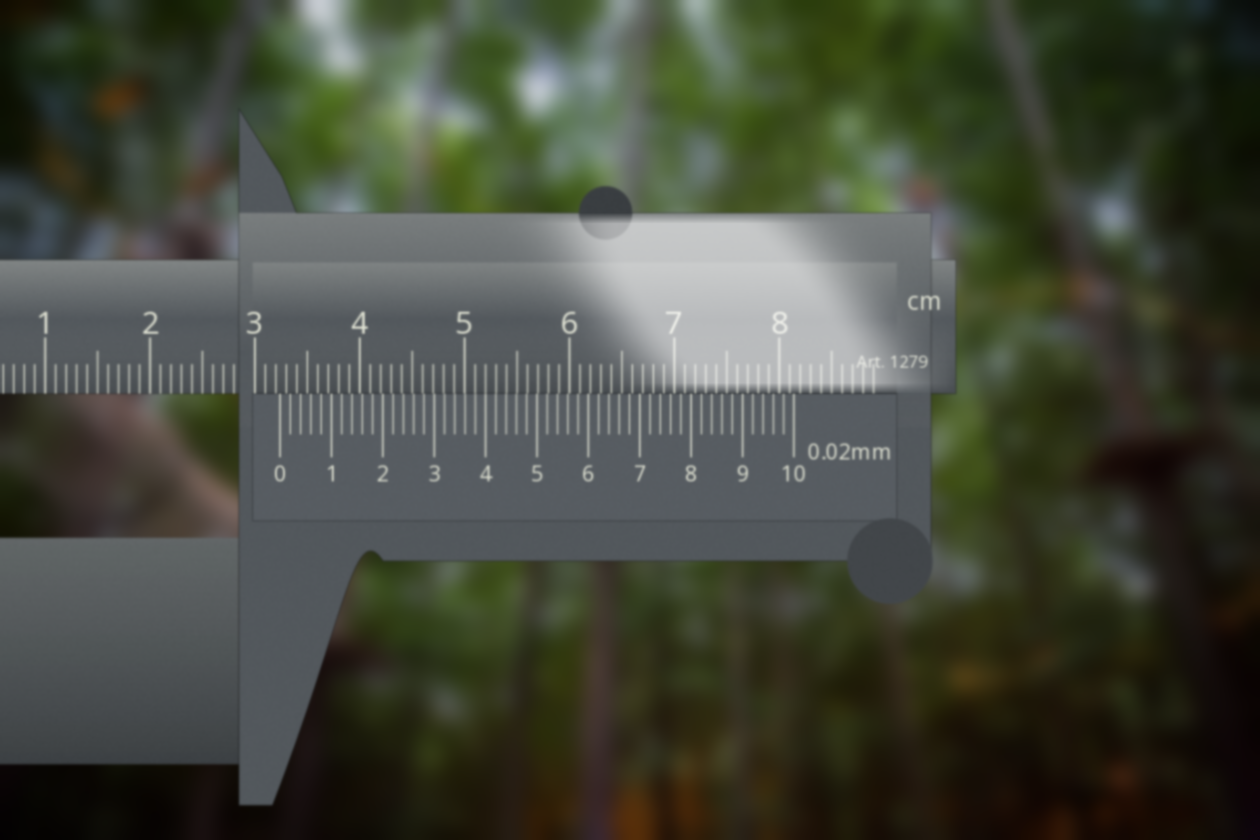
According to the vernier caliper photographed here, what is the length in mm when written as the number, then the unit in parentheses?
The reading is 32.4 (mm)
